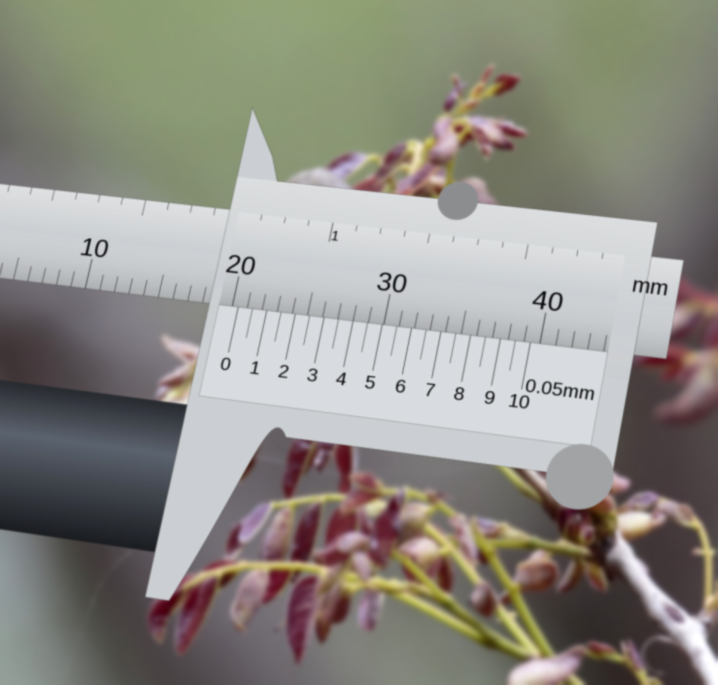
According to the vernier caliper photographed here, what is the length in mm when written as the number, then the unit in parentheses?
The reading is 20.4 (mm)
